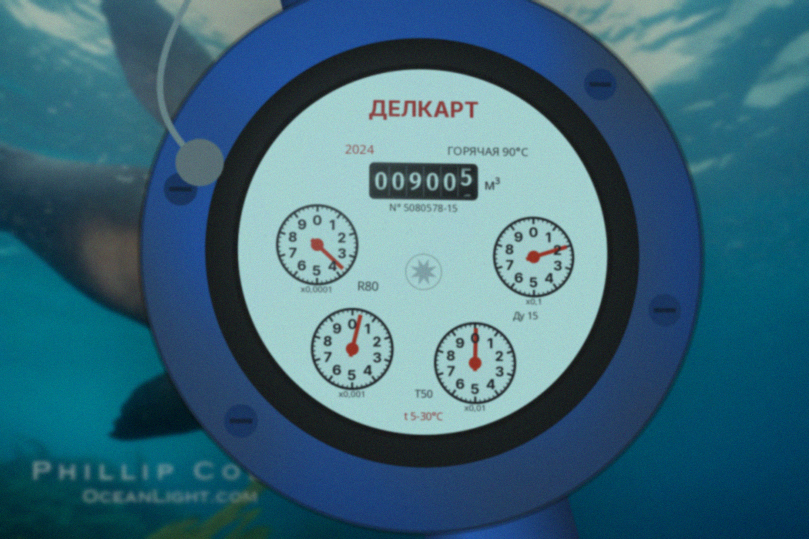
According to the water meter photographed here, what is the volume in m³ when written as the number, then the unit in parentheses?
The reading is 9005.2003 (m³)
